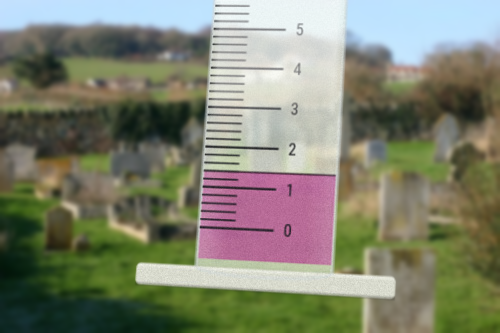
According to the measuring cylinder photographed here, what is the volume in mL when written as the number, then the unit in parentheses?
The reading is 1.4 (mL)
